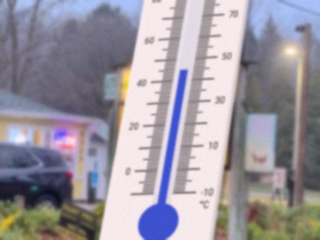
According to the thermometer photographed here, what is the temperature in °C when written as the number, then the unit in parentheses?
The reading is 45 (°C)
